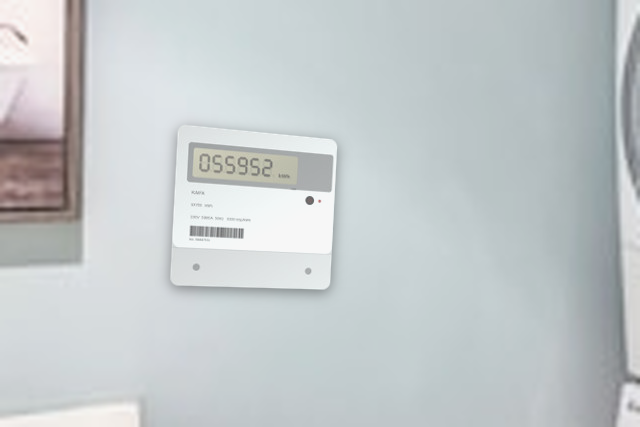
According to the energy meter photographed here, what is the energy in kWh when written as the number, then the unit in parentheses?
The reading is 55952 (kWh)
